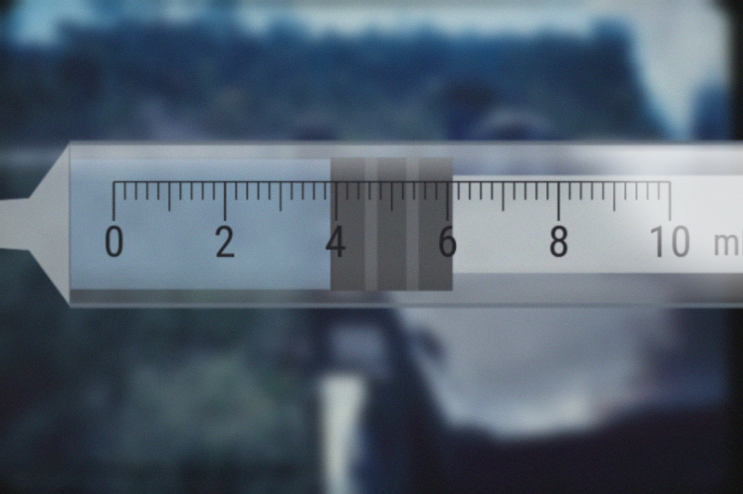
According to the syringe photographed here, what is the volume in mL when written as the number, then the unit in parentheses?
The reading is 3.9 (mL)
